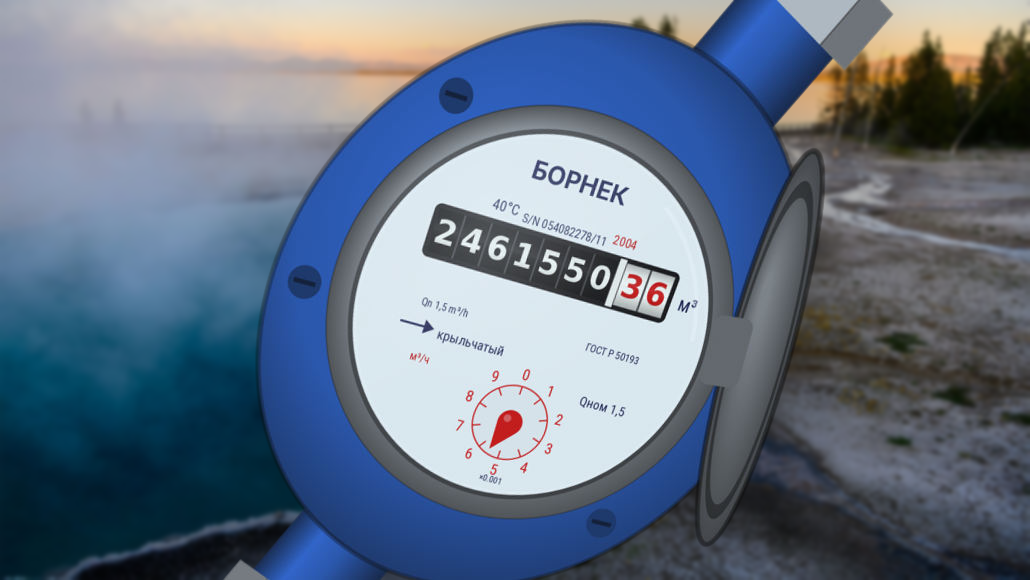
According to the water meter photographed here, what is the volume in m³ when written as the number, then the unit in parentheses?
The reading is 2461550.365 (m³)
